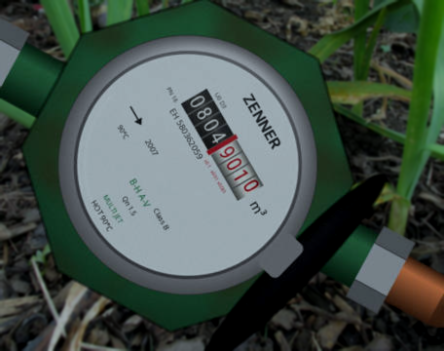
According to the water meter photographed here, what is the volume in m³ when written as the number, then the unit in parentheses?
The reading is 804.9010 (m³)
